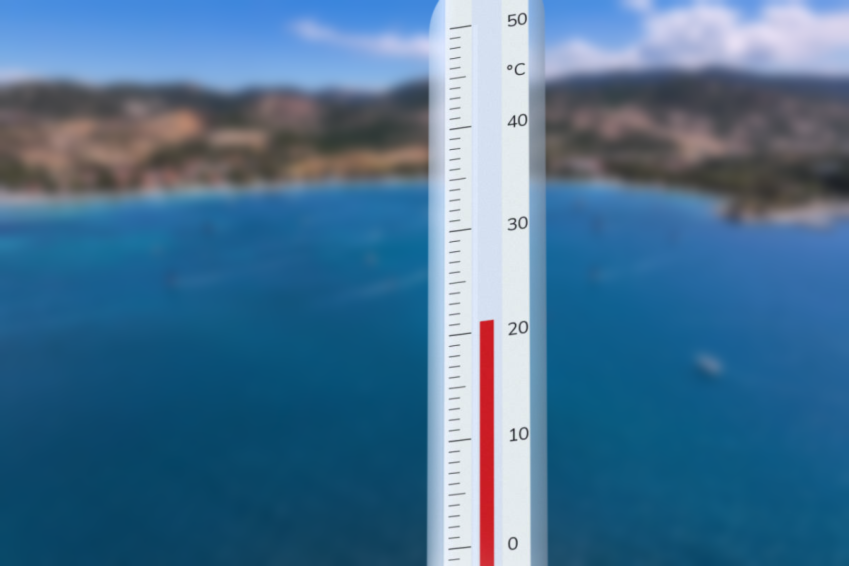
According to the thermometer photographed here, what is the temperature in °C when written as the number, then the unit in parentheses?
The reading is 21 (°C)
